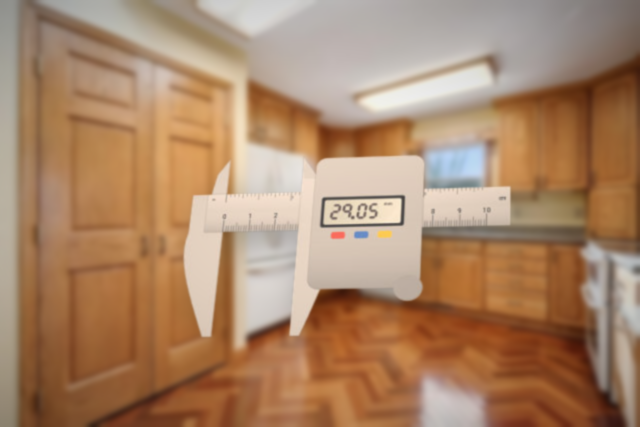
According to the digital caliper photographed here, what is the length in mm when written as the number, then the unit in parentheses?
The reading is 29.05 (mm)
